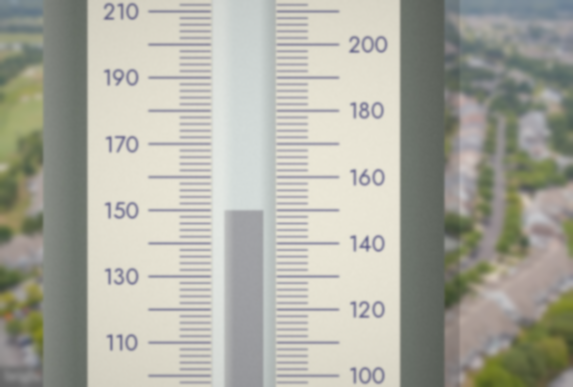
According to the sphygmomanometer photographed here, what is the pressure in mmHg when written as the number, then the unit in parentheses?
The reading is 150 (mmHg)
